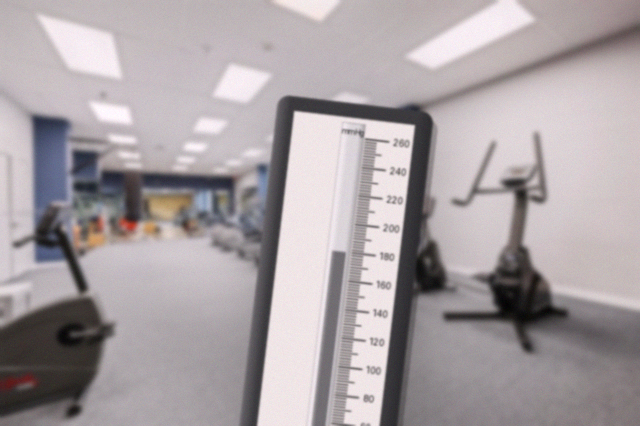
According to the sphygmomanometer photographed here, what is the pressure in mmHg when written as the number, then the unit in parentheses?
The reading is 180 (mmHg)
